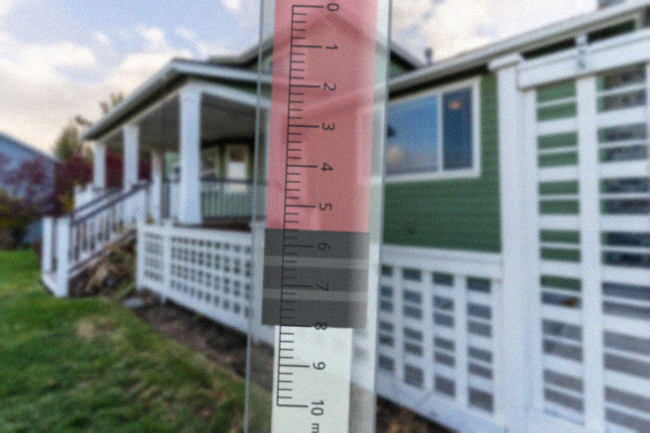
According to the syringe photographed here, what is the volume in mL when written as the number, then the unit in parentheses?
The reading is 5.6 (mL)
